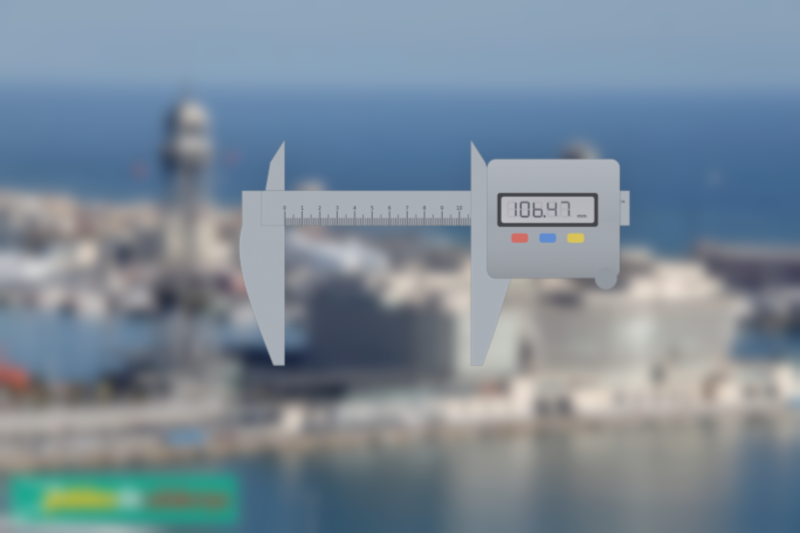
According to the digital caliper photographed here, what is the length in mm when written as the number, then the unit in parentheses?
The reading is 106.47 (mm)
